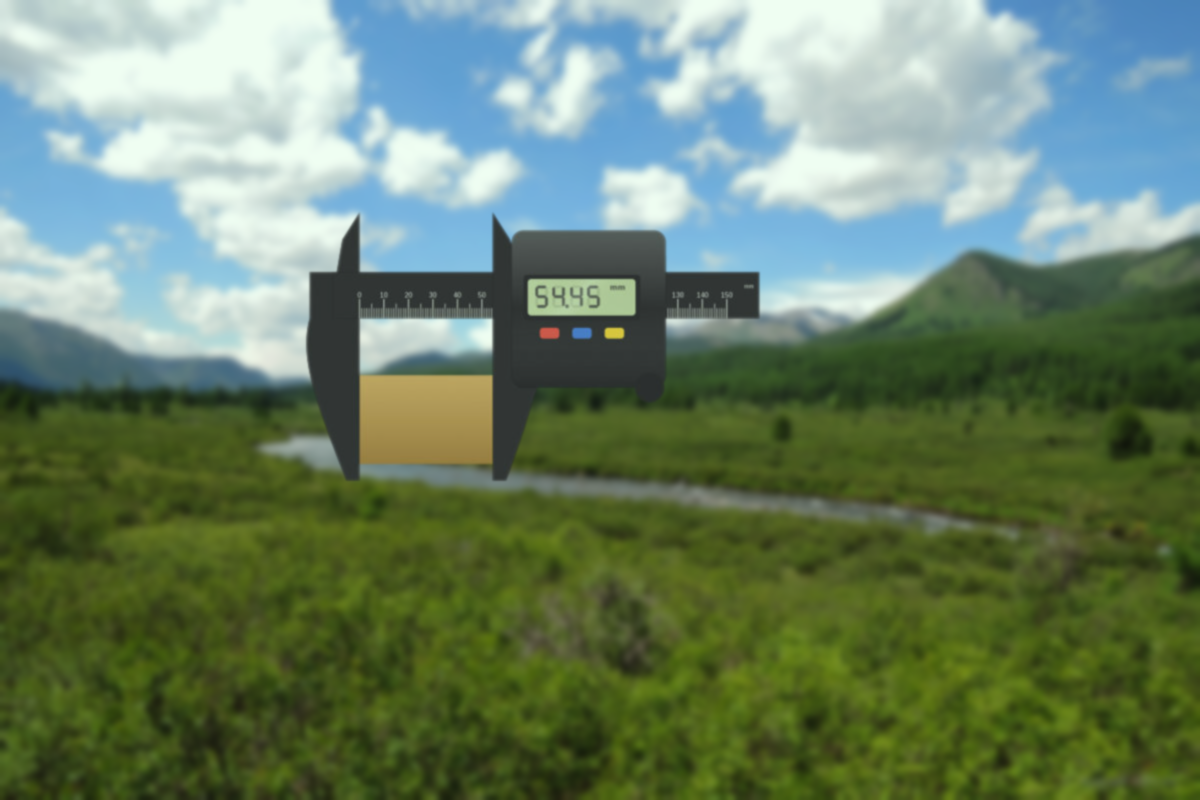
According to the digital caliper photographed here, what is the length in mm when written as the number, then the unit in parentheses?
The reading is 54.45 (mm)
